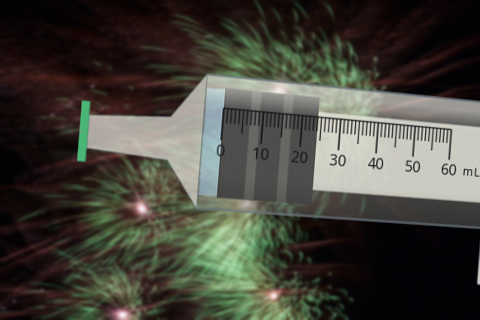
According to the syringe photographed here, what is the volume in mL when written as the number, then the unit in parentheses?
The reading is 0 (mL)
